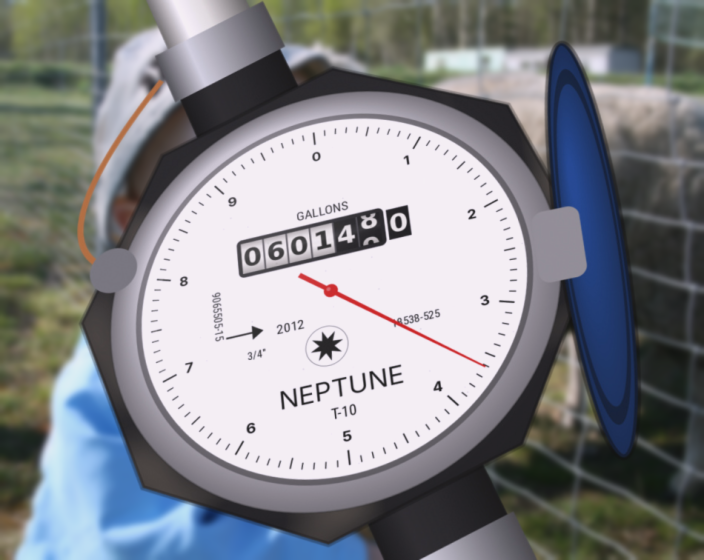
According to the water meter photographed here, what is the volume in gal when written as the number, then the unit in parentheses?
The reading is 601483.6 (gal)
